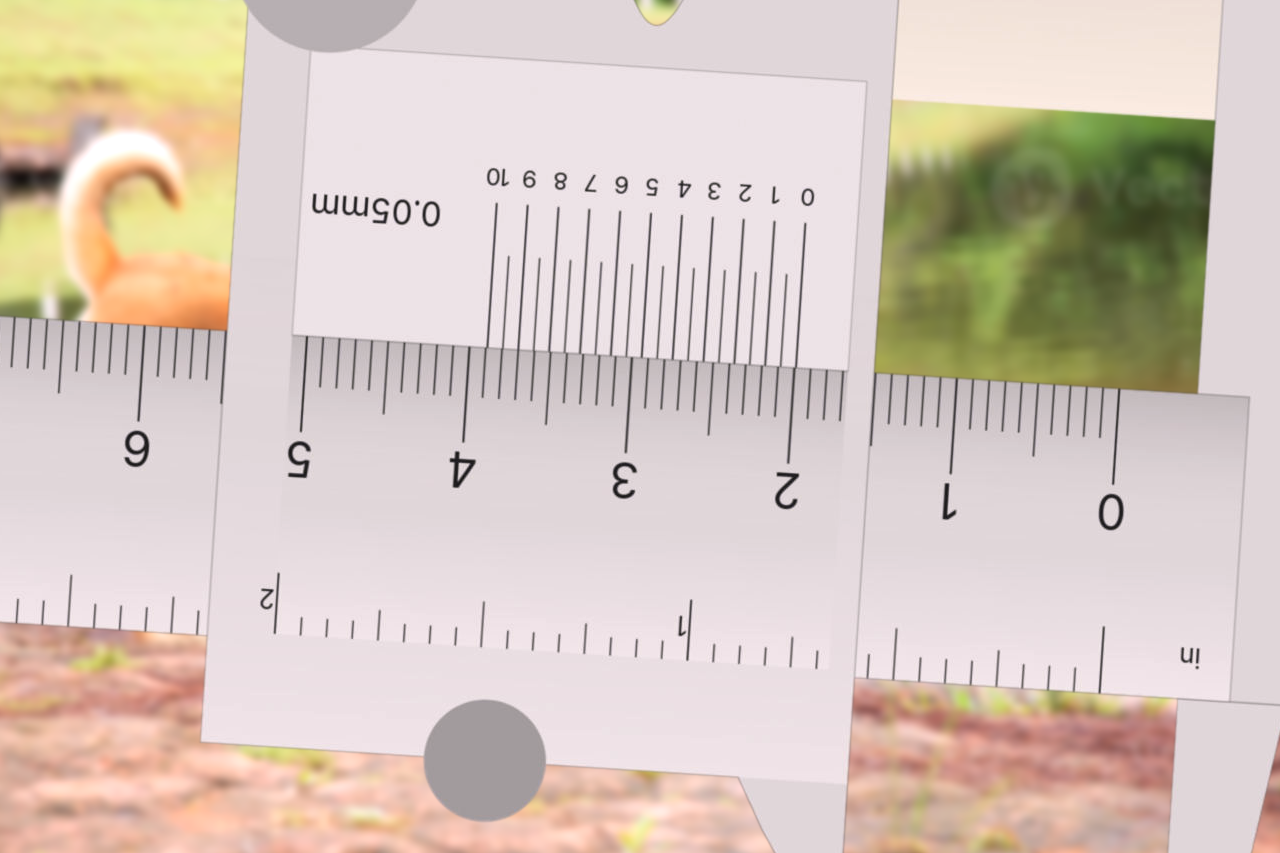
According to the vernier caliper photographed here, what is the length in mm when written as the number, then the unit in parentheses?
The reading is 19.9 (mm)
